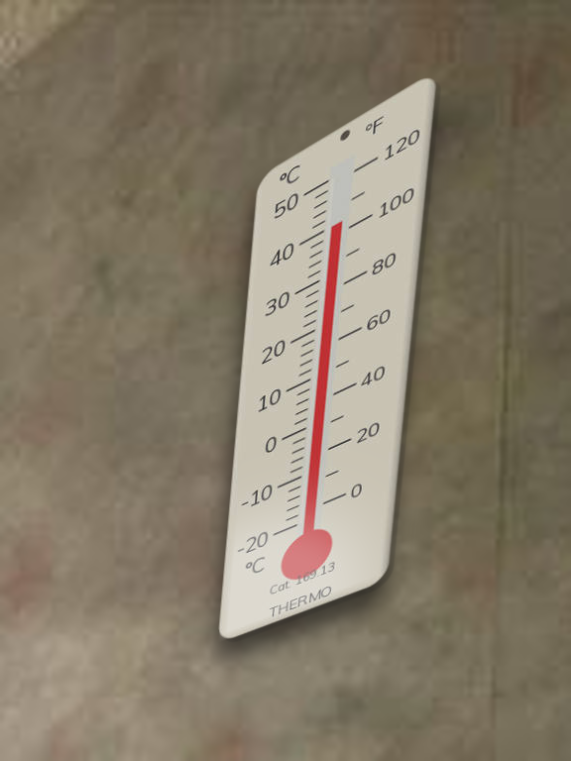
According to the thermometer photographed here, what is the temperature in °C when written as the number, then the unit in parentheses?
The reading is 40 (°C)
